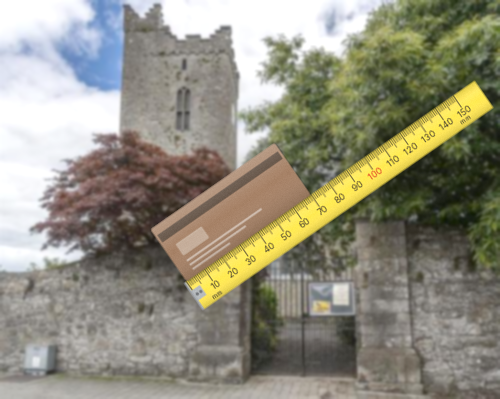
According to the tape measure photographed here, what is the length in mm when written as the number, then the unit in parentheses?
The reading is 70 (mm)
